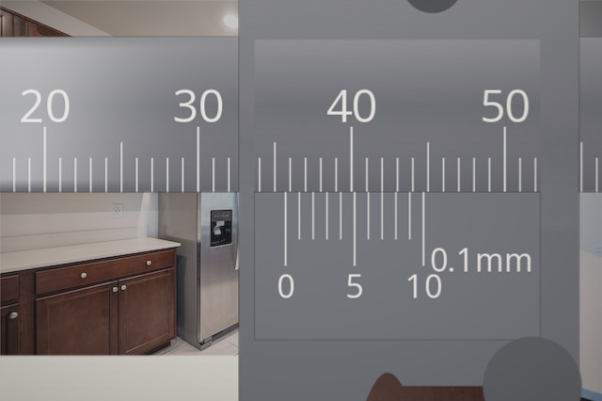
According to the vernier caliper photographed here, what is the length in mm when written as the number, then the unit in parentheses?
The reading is 35.7 (mm)
